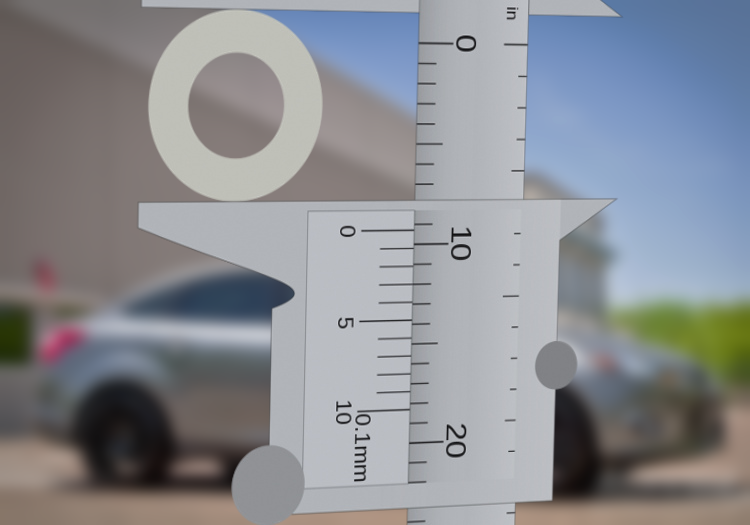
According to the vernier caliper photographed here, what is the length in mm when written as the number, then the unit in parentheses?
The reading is 9.3 (mm)
